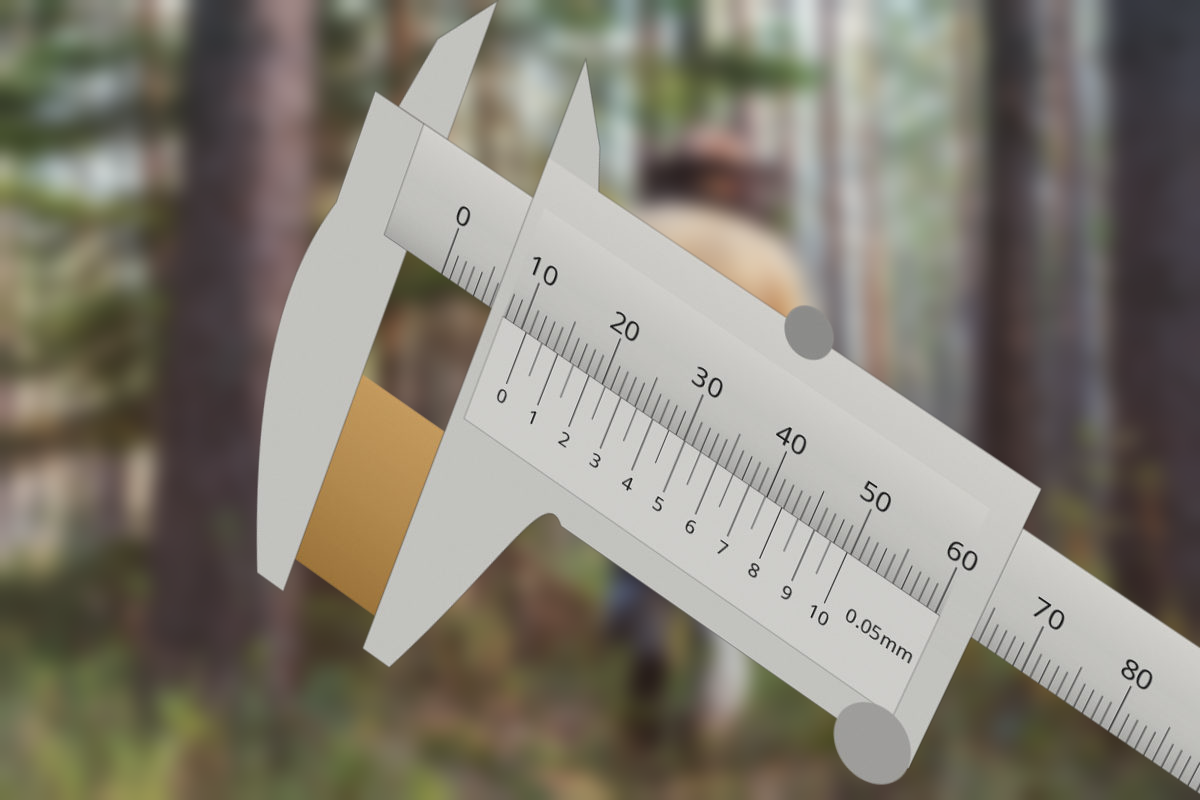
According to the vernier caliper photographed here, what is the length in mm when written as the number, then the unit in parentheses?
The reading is 10.6 (mm)
